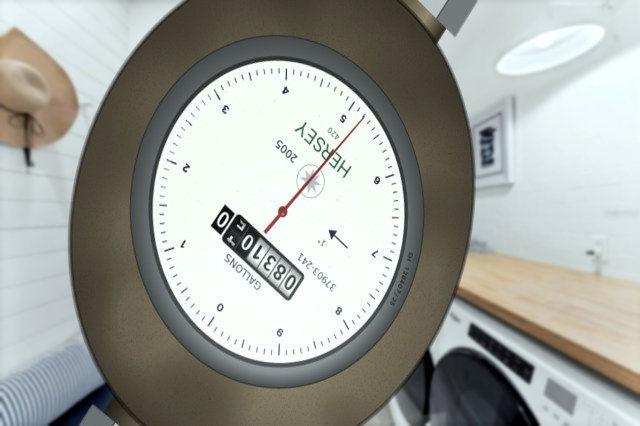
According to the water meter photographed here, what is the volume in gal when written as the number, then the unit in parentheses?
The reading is 831045.2 (gal)
